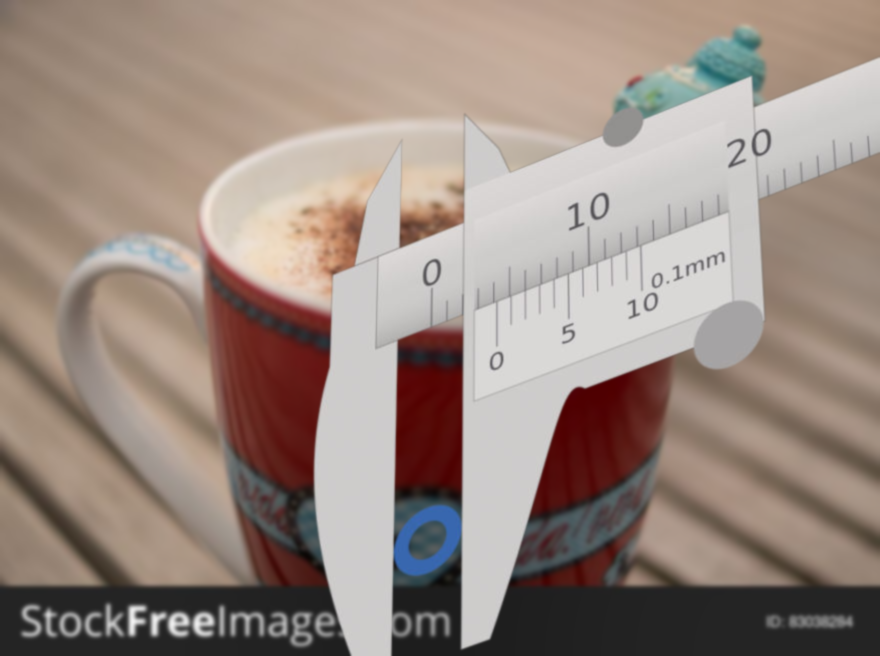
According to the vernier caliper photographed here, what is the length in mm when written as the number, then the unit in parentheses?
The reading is 4.2 (mm)
